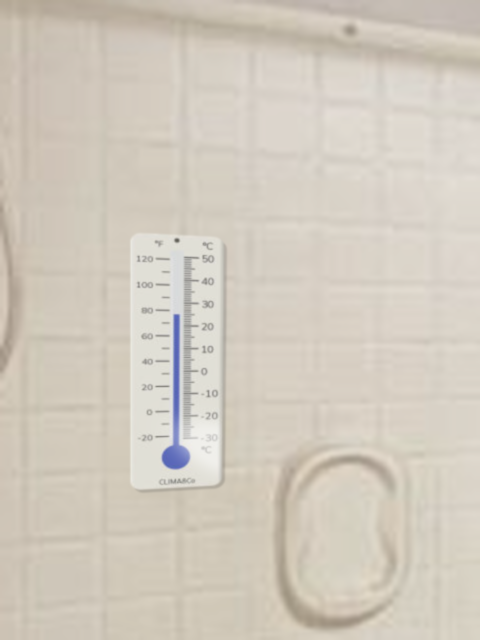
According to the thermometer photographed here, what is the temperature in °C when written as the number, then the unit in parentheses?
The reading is 25 (°C)
